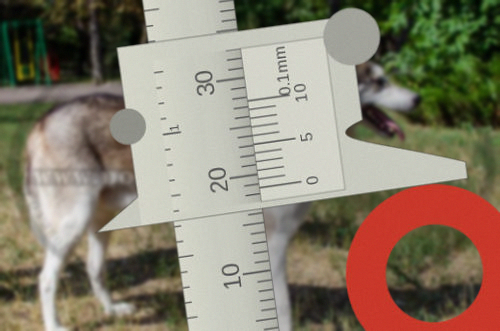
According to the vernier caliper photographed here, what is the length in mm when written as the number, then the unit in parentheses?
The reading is 18.6 (mm)
